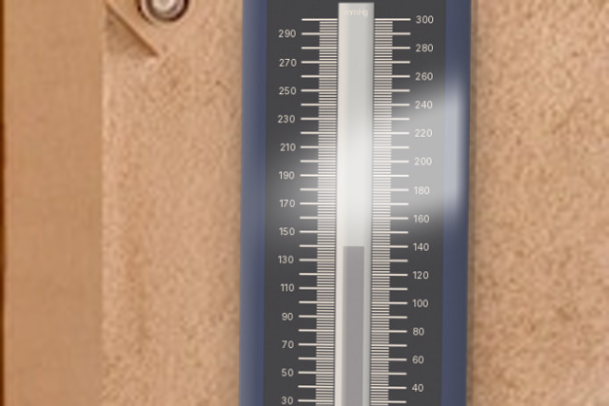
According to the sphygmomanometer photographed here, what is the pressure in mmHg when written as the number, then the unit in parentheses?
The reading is 140 (mmHg)
